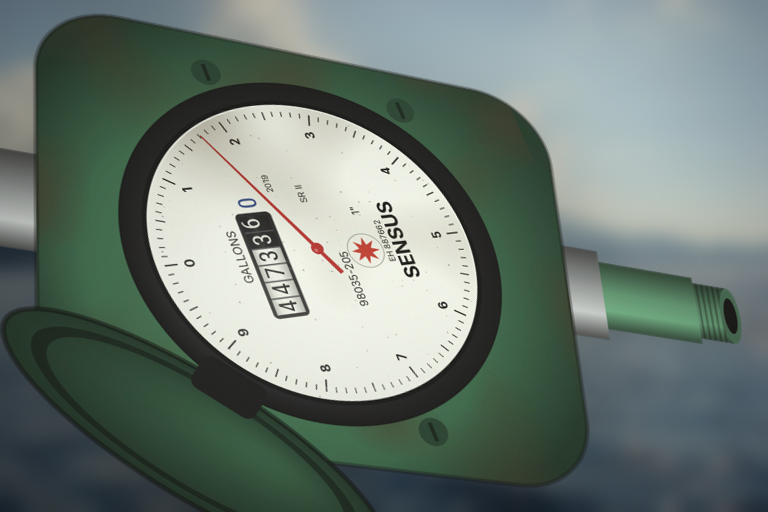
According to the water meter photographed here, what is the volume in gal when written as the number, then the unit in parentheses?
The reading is 4473361.7 (gal)
